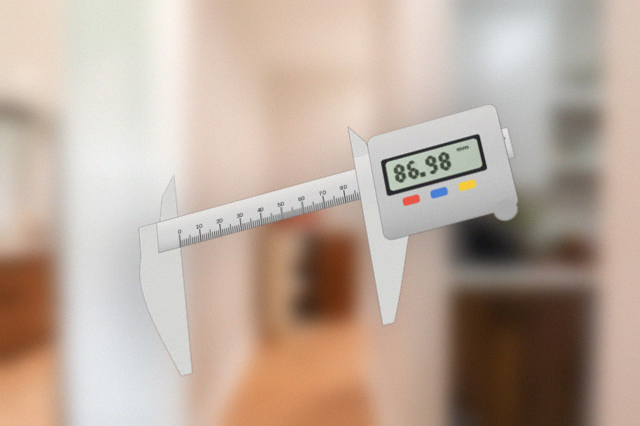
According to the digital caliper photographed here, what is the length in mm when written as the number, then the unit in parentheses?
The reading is 86.98 (mm)
